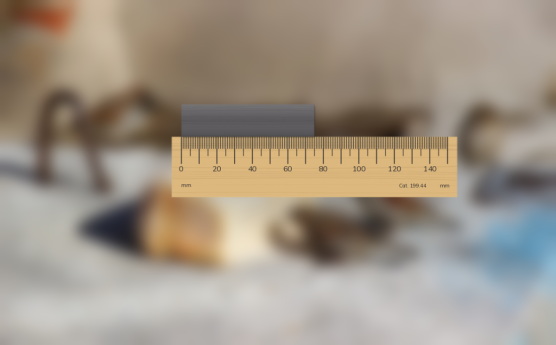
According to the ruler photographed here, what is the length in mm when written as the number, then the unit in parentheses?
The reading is 75 (mm)
